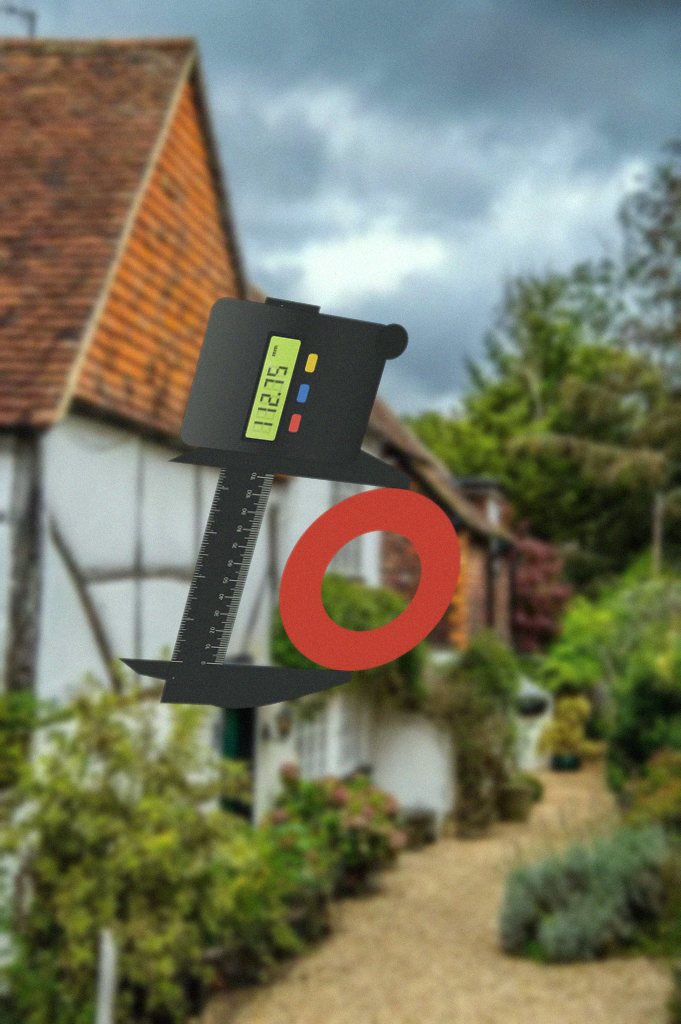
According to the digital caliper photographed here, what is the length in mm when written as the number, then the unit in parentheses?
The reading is 112.75 (mm)
